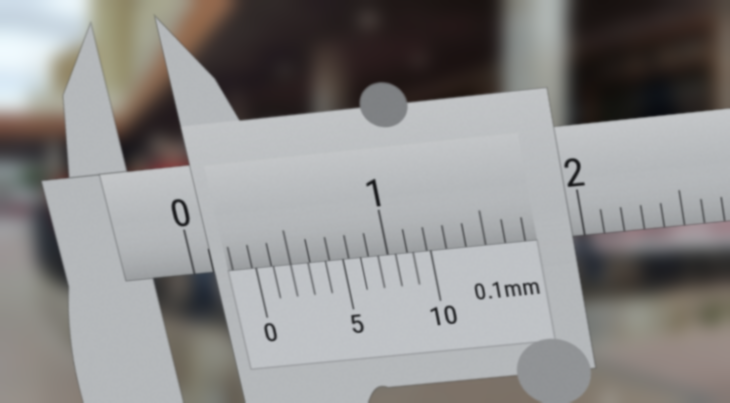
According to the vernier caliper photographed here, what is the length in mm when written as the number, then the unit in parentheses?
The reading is 3.2 (mm)
